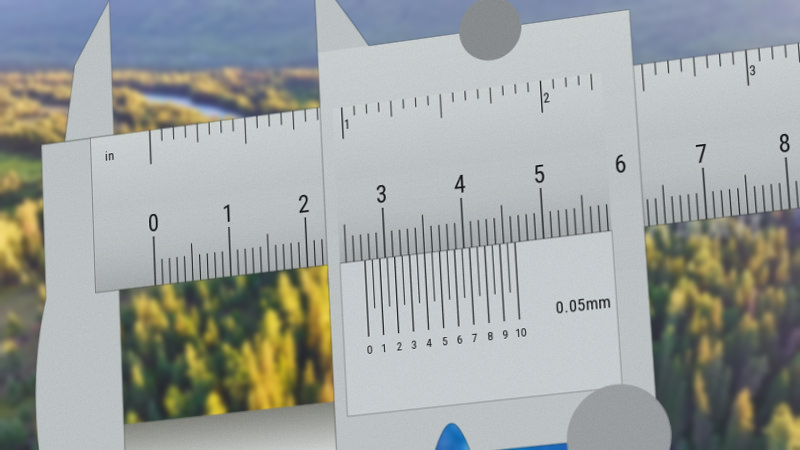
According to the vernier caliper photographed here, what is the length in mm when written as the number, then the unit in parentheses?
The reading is 27.4 (mm)
